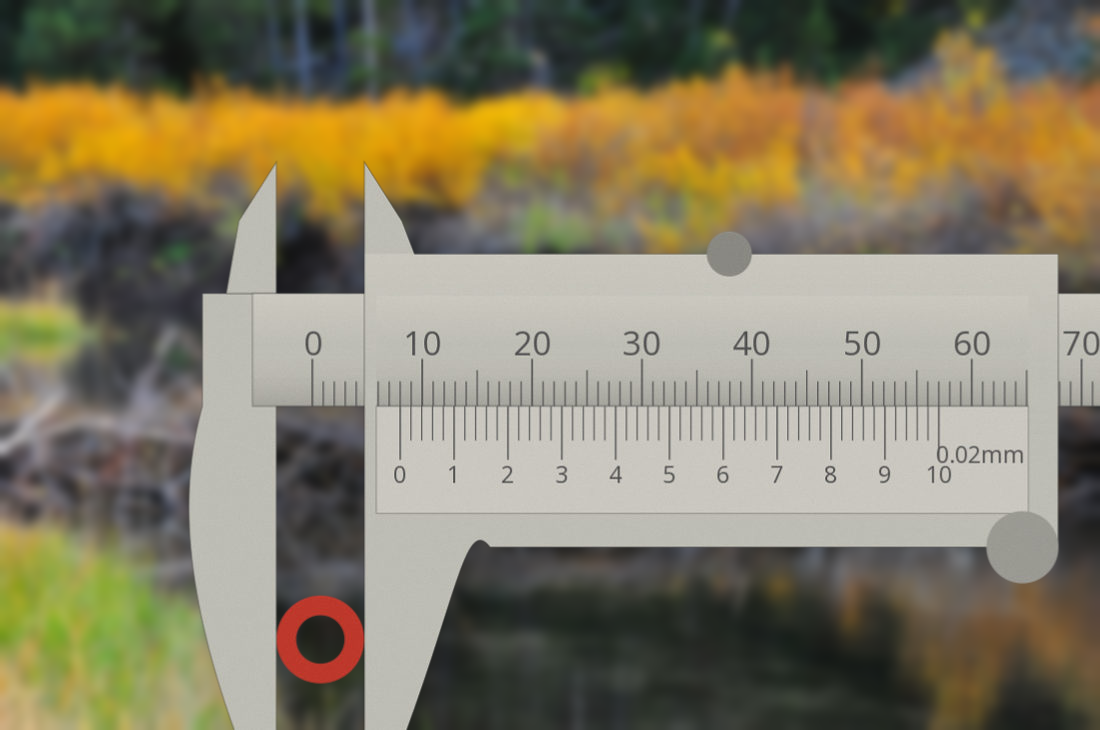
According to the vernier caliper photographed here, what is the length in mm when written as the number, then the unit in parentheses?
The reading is 8.0 (mm)
